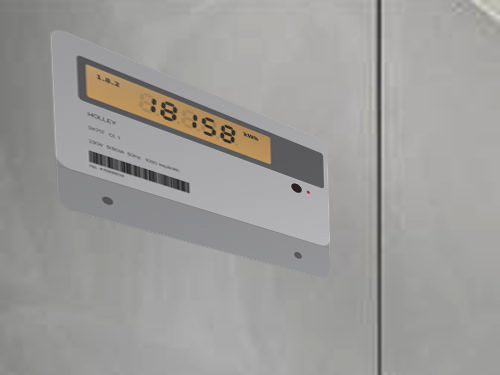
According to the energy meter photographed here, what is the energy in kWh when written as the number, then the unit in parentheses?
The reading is 18158 (kWh)
